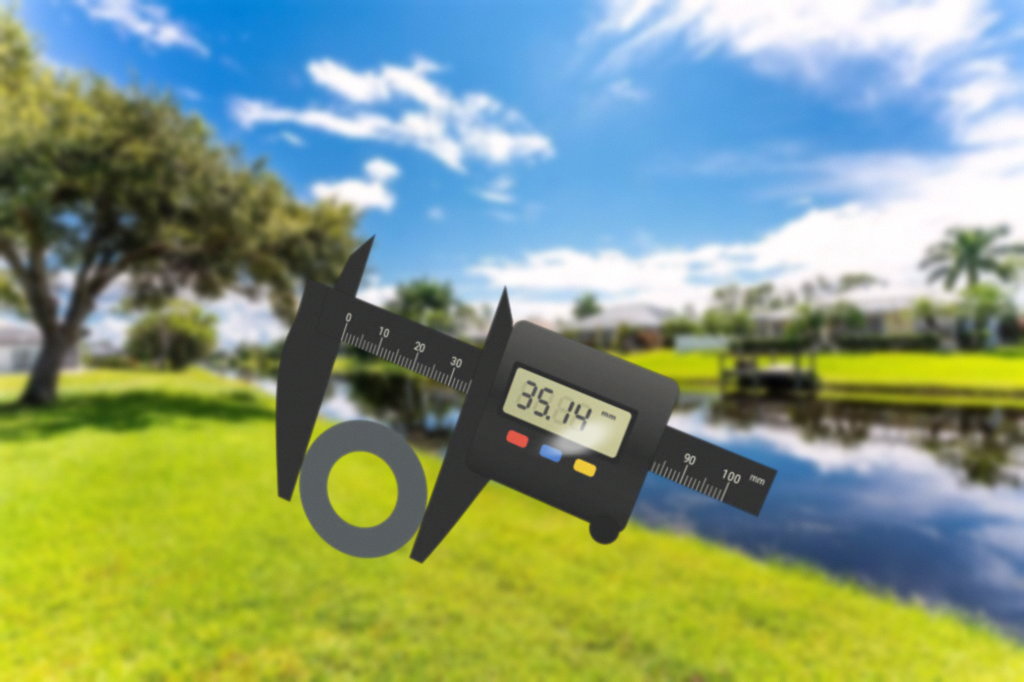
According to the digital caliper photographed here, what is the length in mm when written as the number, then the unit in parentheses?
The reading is 35.14 (mm)
